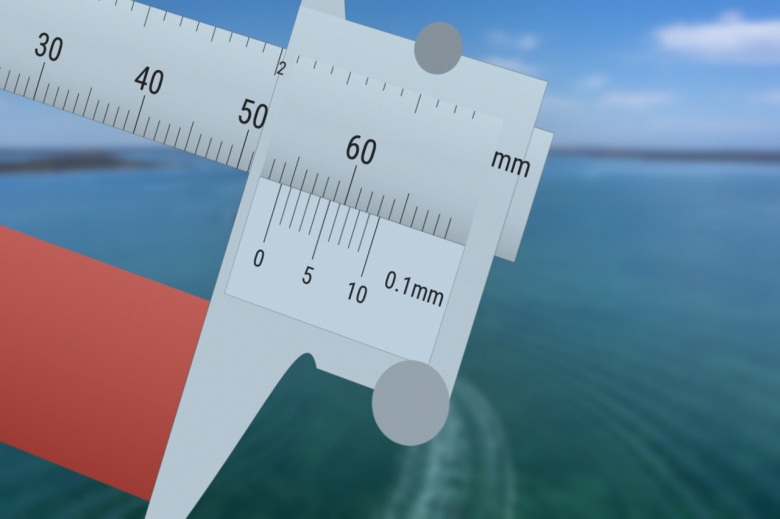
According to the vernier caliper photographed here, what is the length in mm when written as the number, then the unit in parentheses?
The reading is 54.2 (mm)
